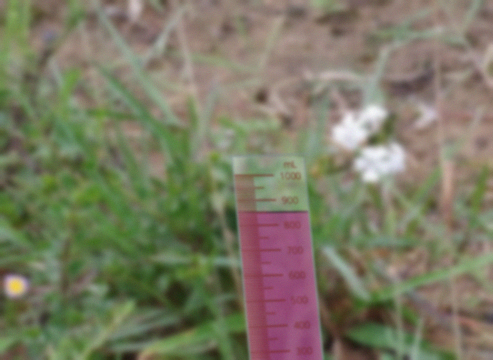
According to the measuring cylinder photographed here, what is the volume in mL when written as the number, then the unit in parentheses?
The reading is 850 (mL)
